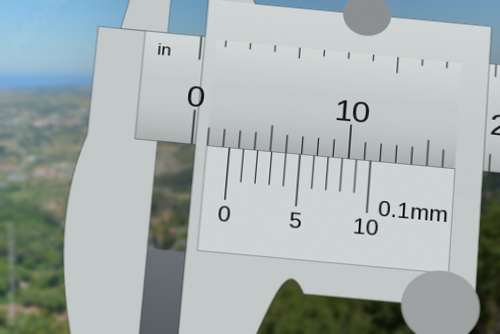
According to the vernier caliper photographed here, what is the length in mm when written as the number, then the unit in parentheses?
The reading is 2.4 (mm)
